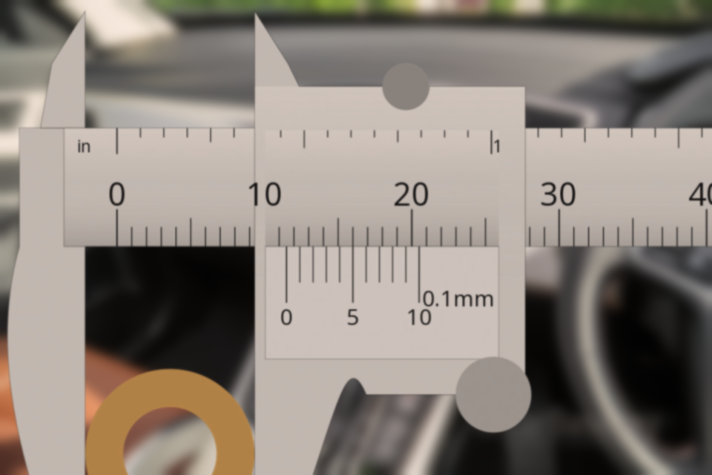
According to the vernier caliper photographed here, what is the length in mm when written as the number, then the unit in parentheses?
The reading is 11.5 (mm)
